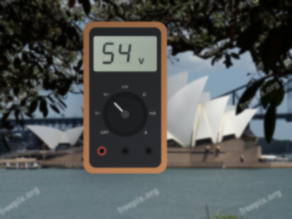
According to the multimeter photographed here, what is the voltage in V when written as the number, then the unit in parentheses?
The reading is 54 (V)
